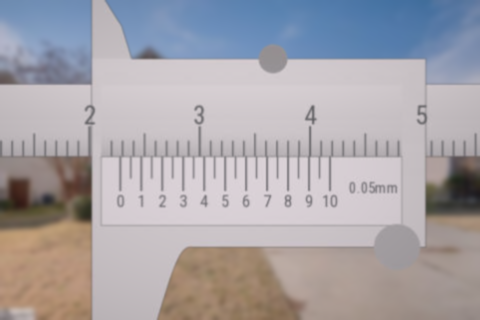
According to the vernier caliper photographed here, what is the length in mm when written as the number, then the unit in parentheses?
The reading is 22.8 (mm)
